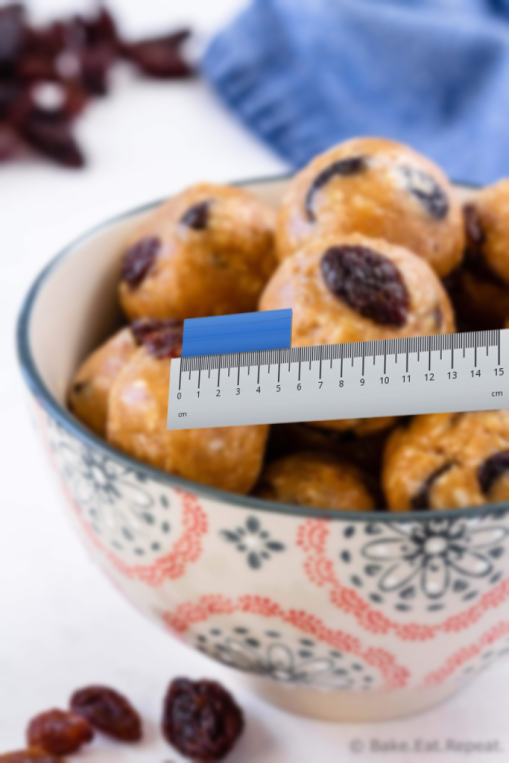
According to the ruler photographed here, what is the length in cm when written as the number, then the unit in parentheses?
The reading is 5.5 (cm)
